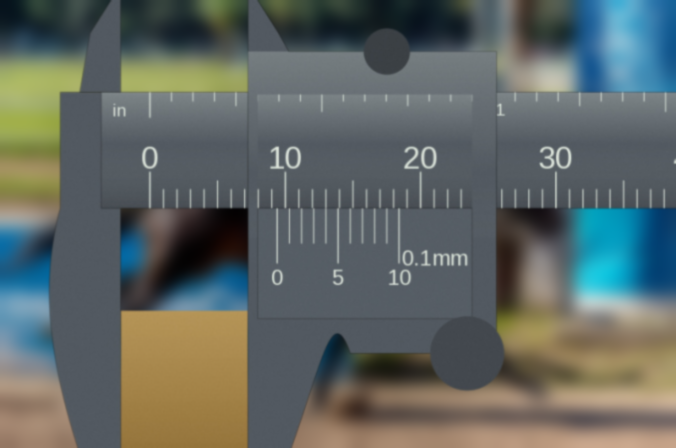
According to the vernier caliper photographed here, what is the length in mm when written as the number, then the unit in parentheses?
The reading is 9.4 (mm)
